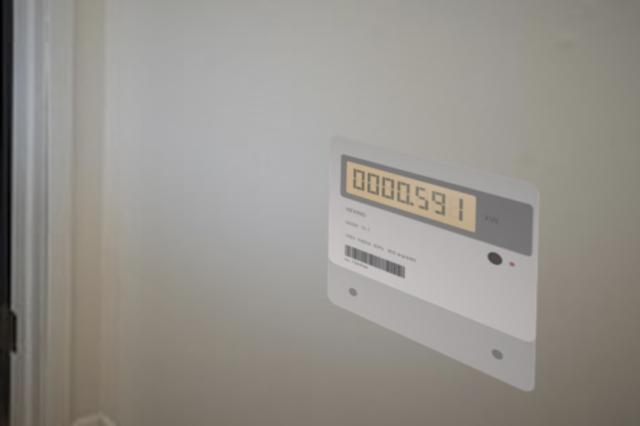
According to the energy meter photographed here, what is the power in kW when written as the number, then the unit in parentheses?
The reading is 0.591 (kW)
